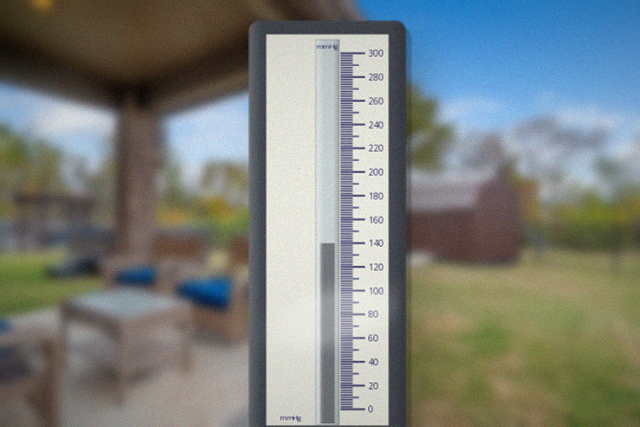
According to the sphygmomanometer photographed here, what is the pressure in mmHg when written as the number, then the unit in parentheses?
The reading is 140 (mmHg)
